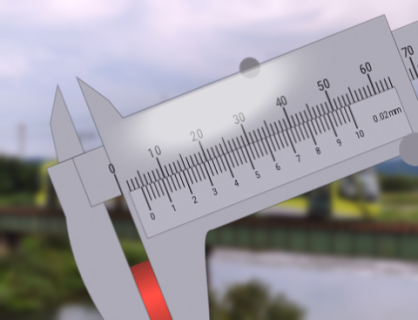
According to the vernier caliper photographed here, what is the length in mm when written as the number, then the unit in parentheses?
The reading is 4.5 (mm)
